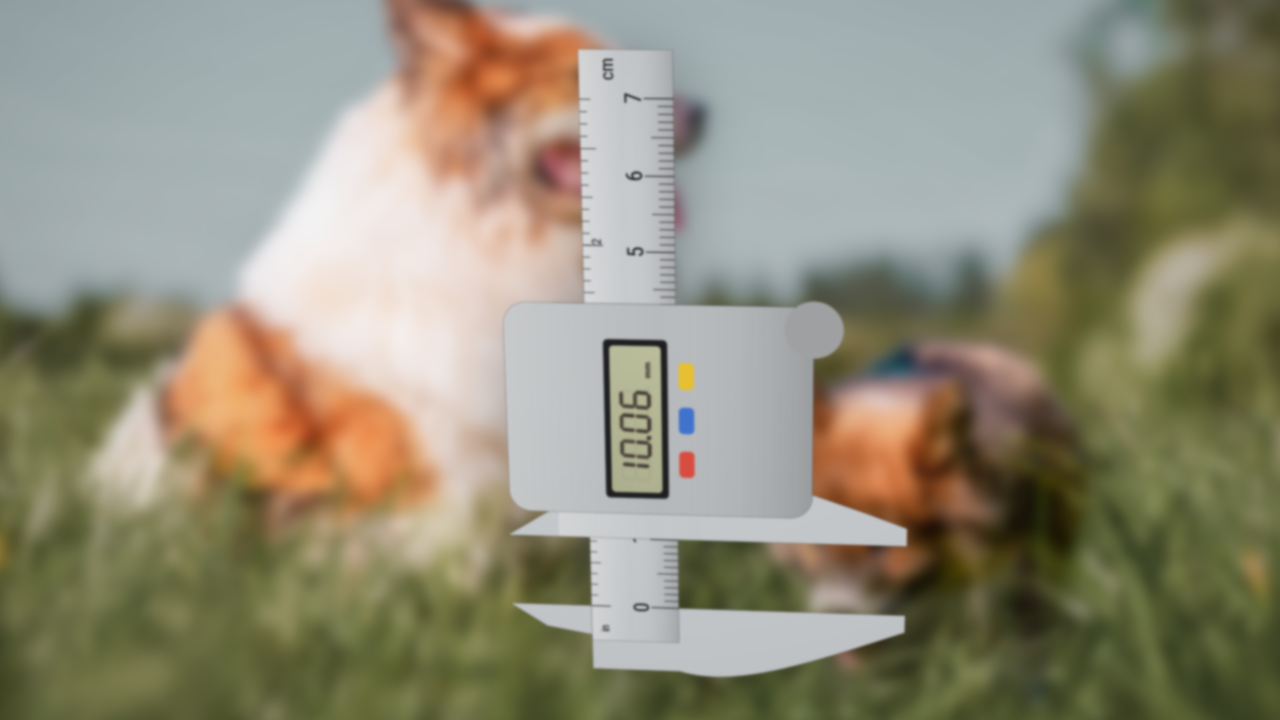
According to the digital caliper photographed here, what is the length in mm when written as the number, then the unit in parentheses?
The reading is 10.06 (mm)
